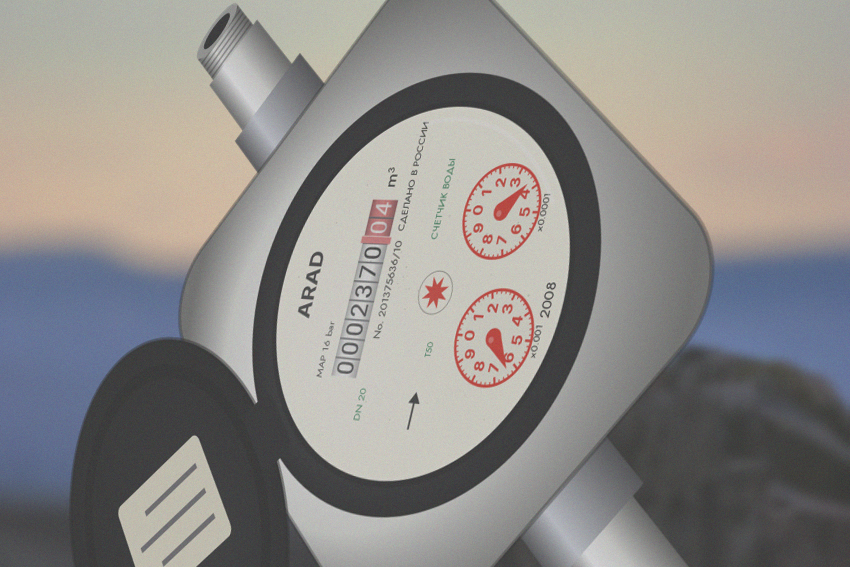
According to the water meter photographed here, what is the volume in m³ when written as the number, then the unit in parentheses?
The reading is 2370.0463 (m³)
